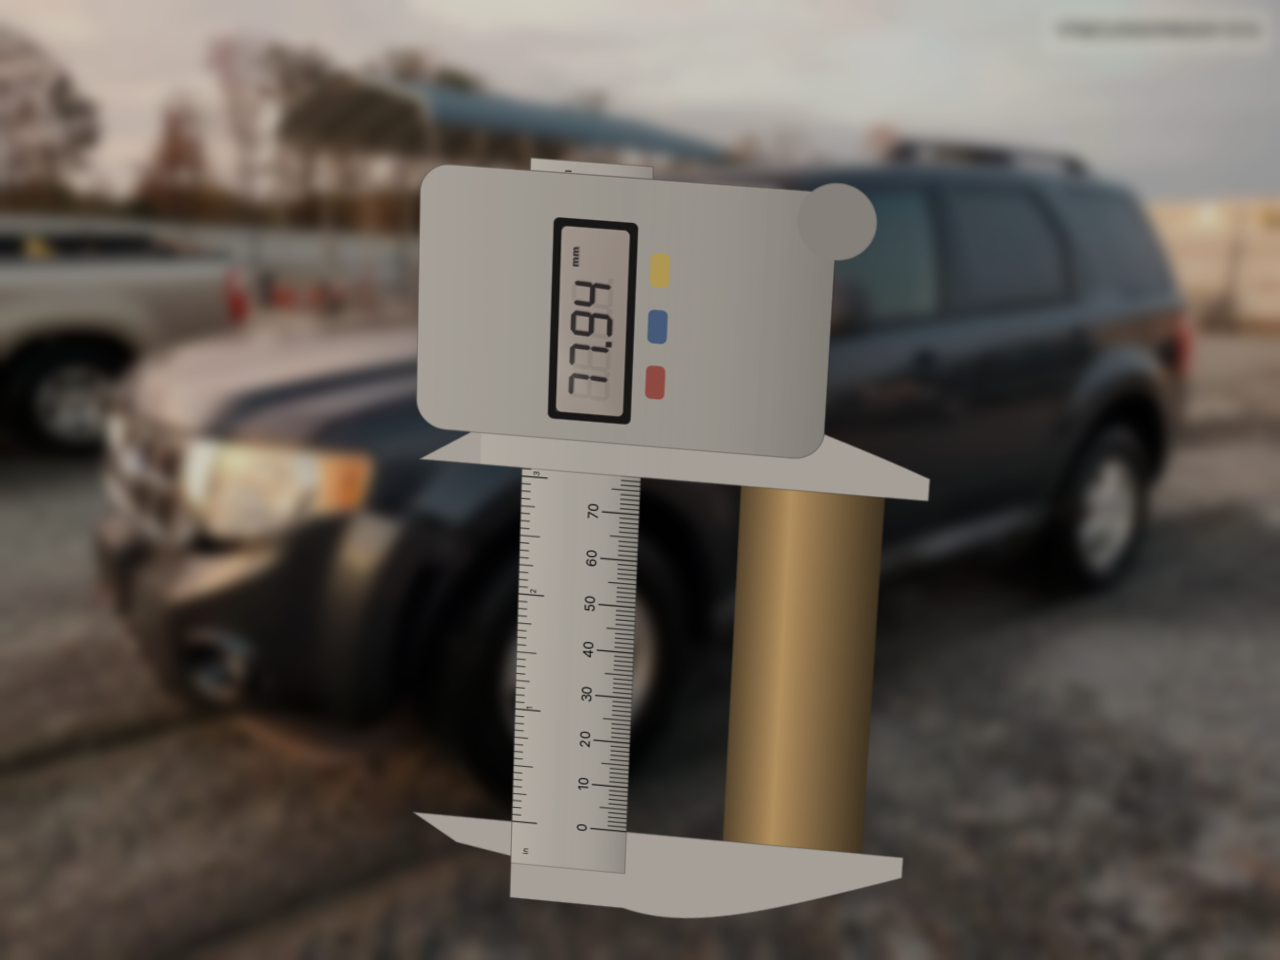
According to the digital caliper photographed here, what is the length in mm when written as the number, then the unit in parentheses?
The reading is 77.94 (mm)
